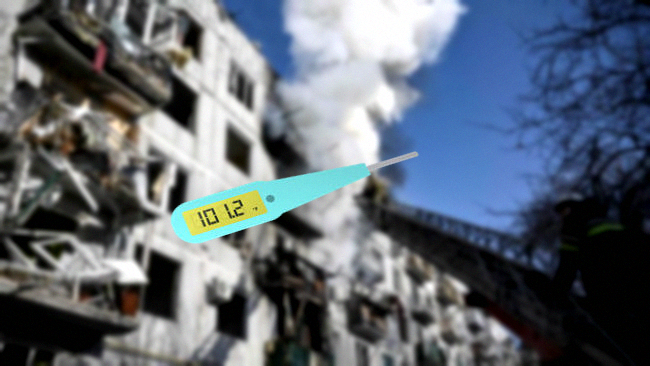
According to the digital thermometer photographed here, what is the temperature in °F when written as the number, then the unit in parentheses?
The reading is 101.2 (°F)
